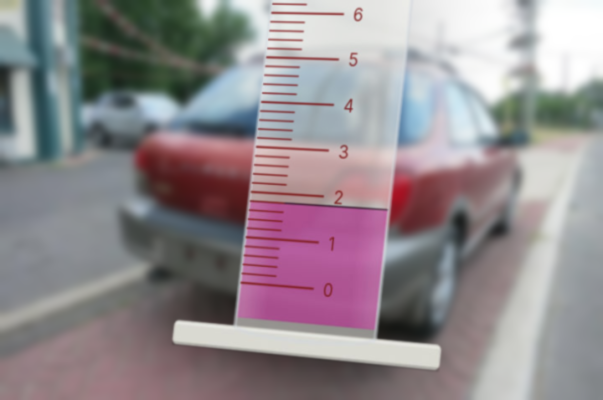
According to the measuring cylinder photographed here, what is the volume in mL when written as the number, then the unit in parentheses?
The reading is 1.8 (mL)
